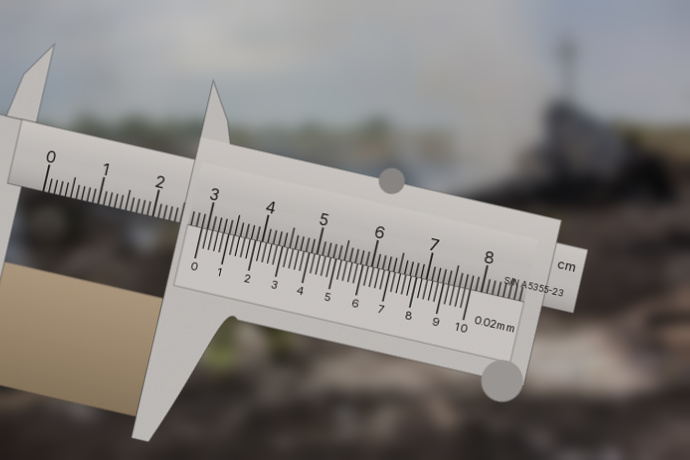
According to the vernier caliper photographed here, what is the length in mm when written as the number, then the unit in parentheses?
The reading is 29.0 (mm)
